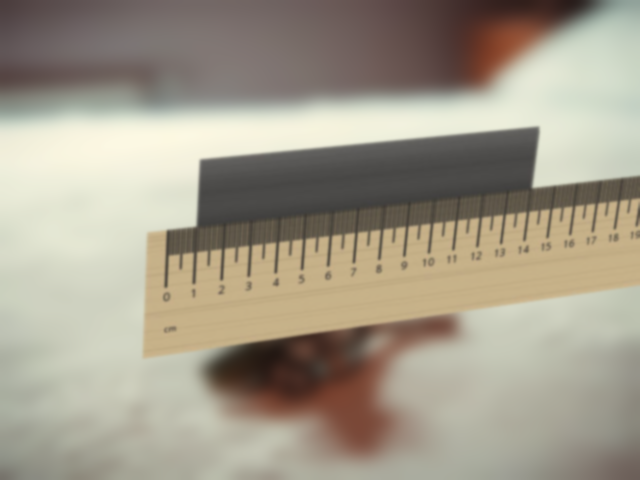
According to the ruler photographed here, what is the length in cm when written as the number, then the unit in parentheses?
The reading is 13 (cm)
